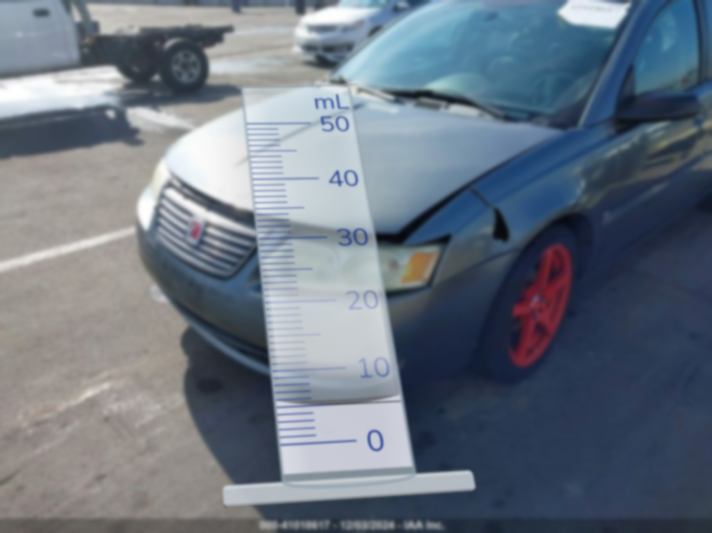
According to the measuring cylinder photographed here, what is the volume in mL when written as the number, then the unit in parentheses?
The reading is 5 (mL)
